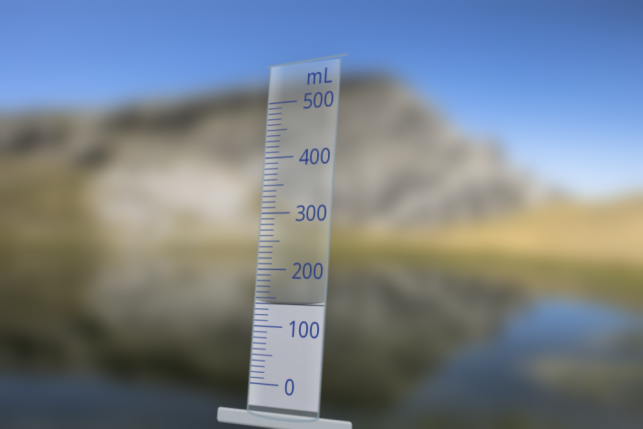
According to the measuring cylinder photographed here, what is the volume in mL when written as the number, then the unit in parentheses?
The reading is 140 (mL)
